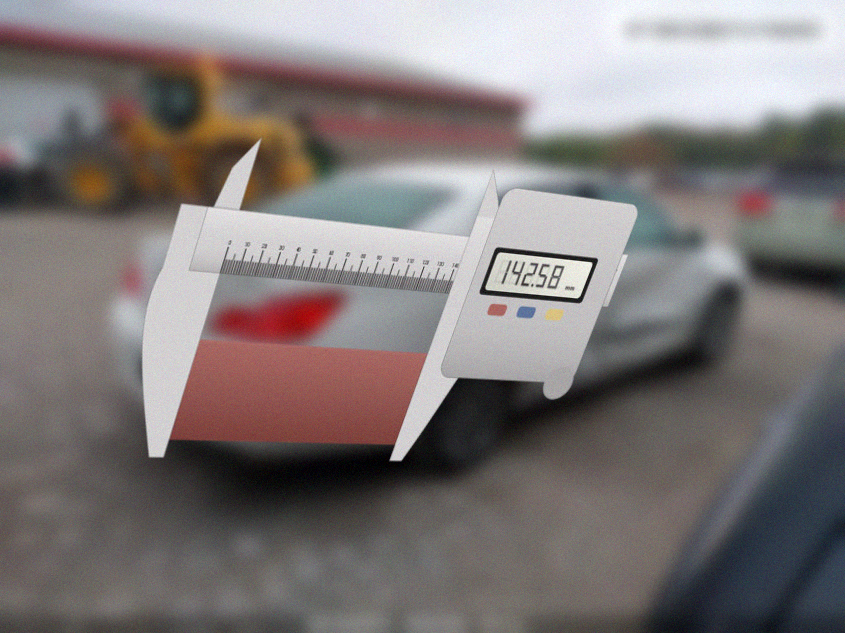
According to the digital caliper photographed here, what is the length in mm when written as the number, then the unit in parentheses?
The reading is 142.58 (mm)
